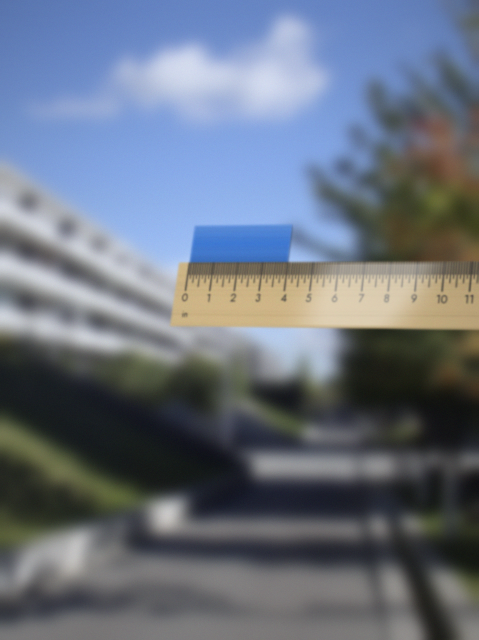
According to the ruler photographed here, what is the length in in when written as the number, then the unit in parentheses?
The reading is 4 (in)
